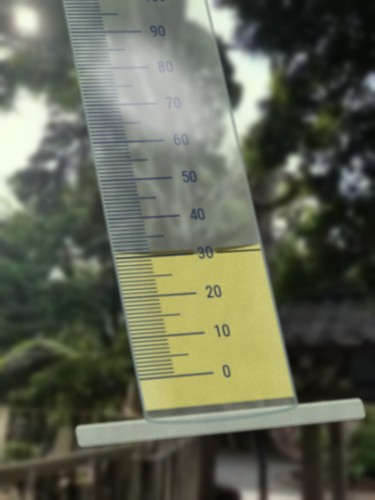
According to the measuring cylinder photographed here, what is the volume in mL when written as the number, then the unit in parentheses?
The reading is 30 (mL)
